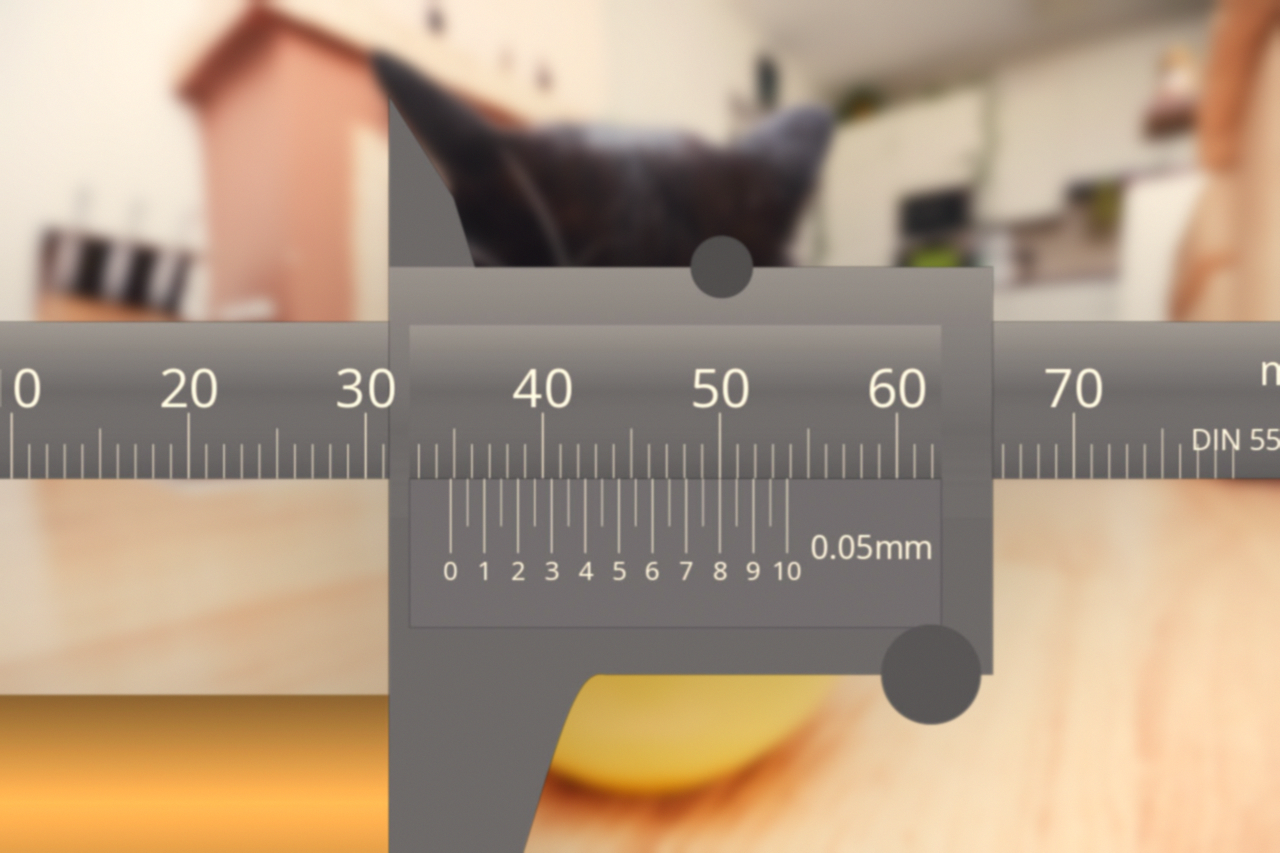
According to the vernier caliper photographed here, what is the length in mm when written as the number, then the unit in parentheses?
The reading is 34.8 (mm)
